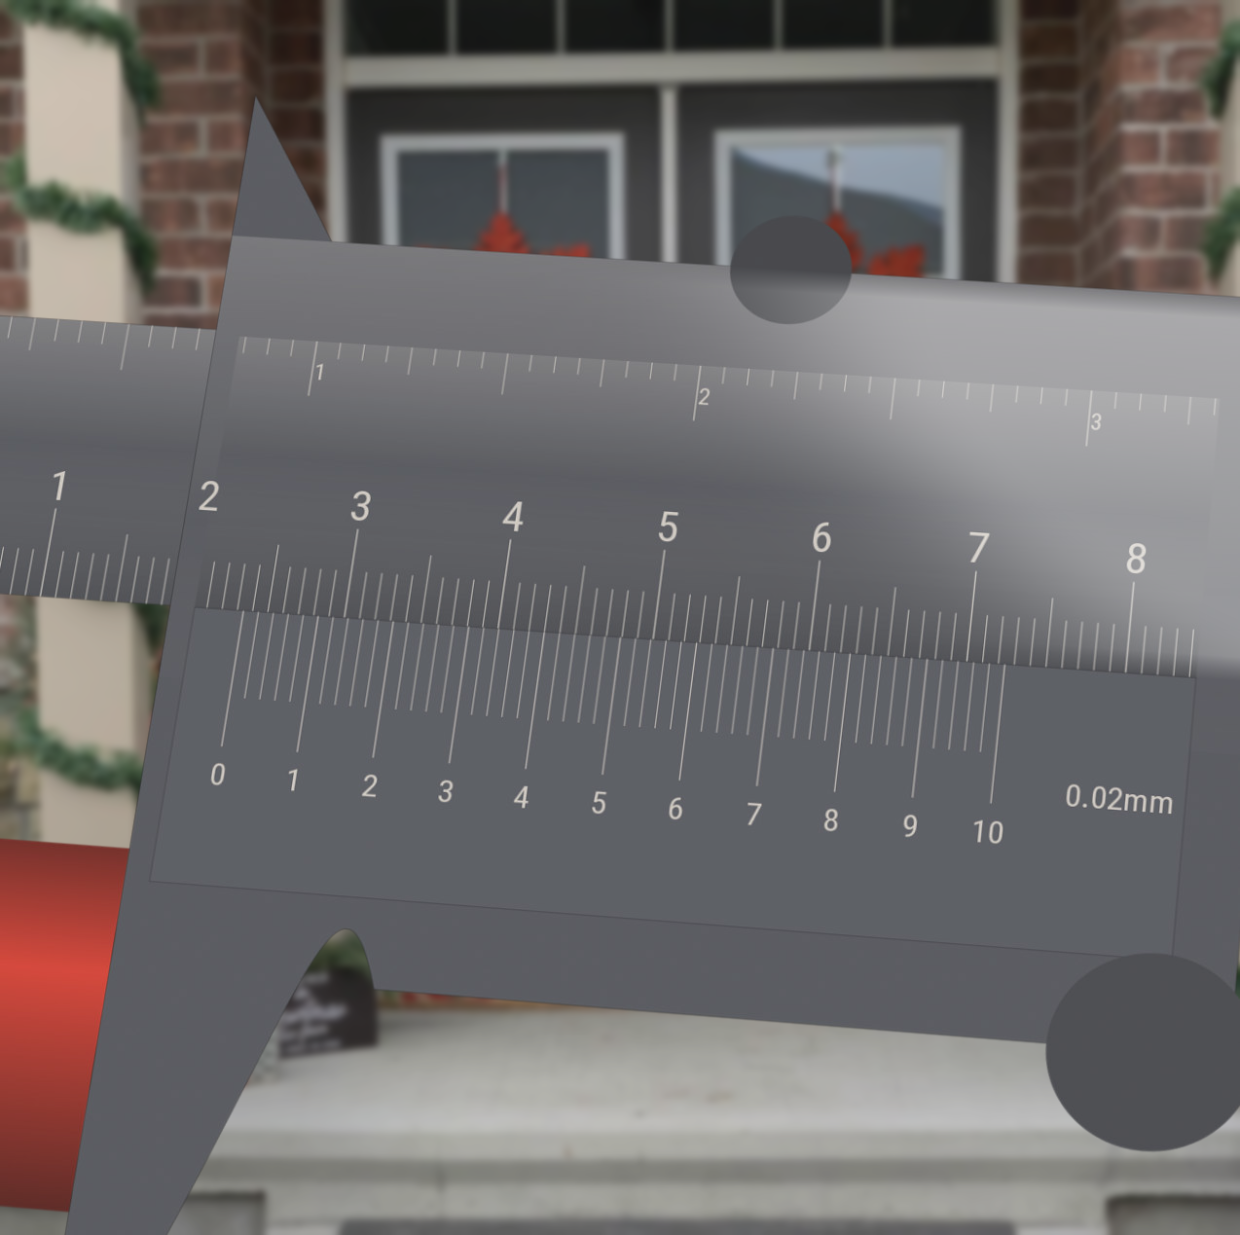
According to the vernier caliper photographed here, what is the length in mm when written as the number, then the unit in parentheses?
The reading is 23.4 (mm)
